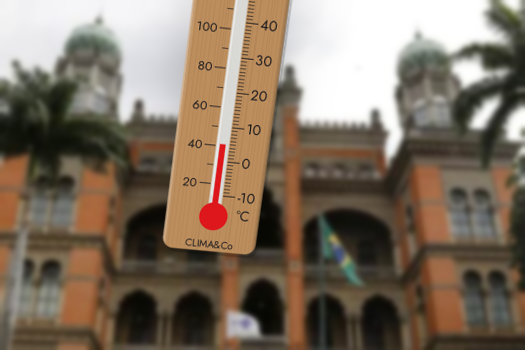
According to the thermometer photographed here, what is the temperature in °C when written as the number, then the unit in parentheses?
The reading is 5 (°C)
